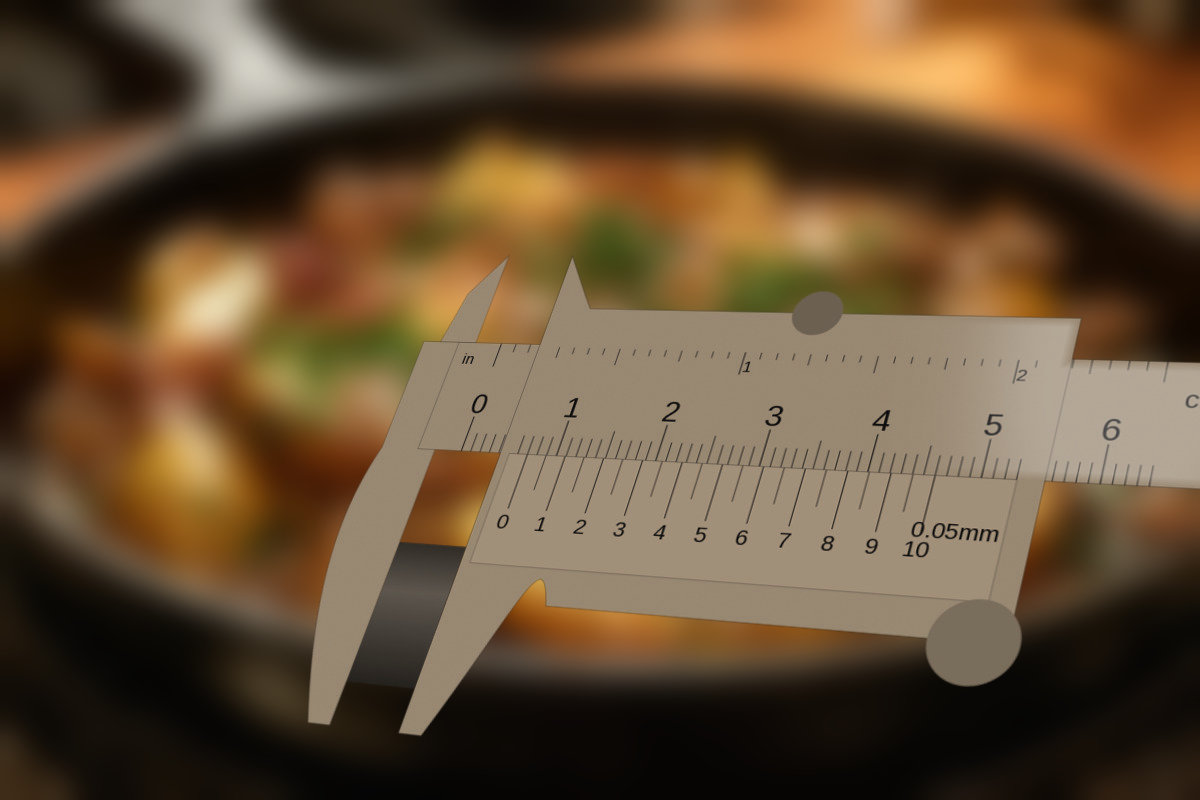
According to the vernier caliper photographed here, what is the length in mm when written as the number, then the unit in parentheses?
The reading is 7.0 (mm)
